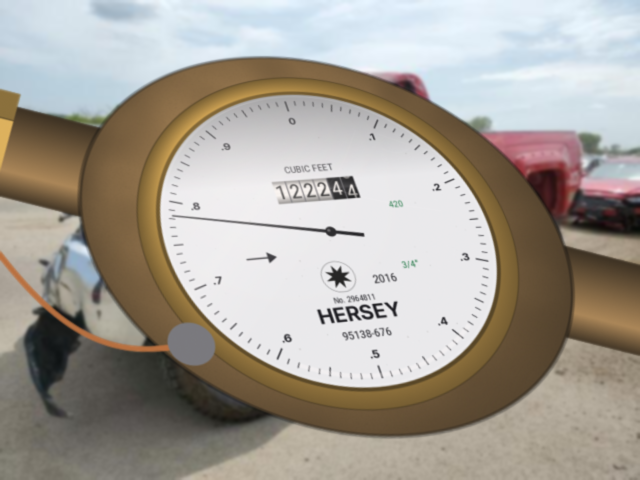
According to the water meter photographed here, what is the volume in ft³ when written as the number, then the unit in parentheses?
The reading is 122243.78 (ft³)
